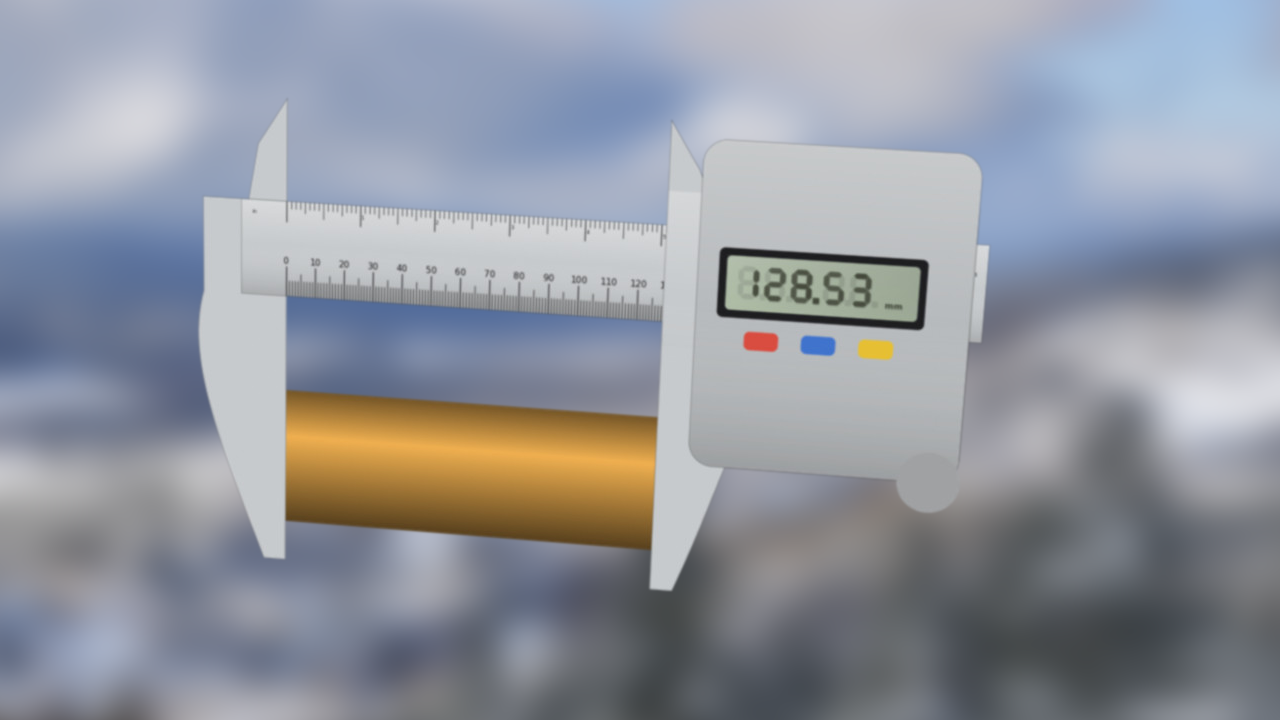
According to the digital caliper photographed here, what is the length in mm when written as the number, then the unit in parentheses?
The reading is 128.53 (mm)
